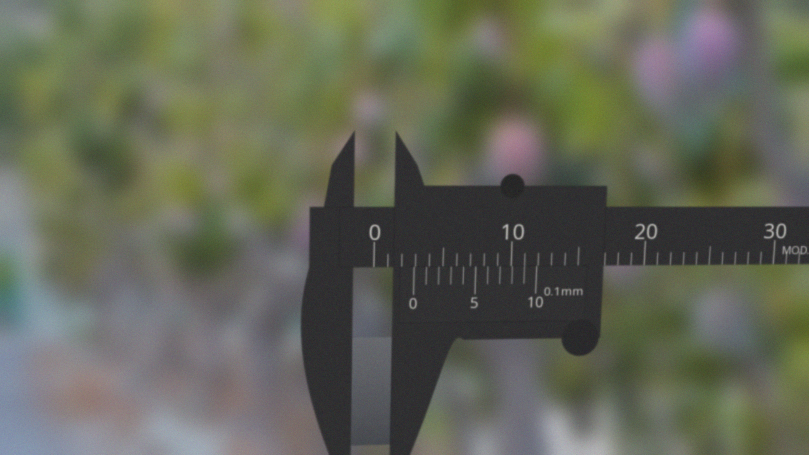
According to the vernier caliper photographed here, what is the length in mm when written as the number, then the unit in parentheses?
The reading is 2.9 (mm)
